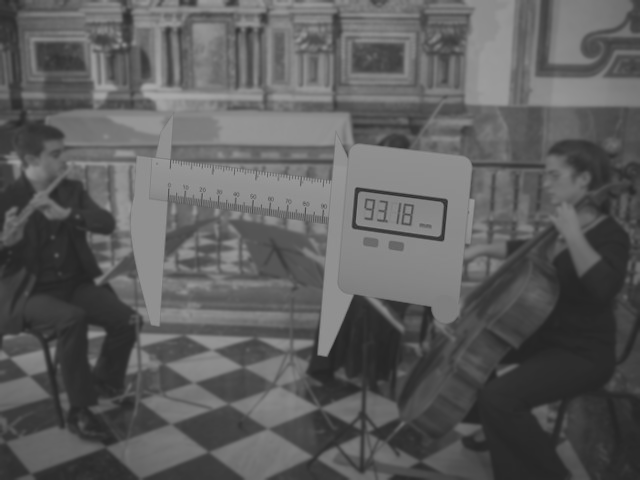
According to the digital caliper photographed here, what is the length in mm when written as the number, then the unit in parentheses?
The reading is 93.18 (mm)
